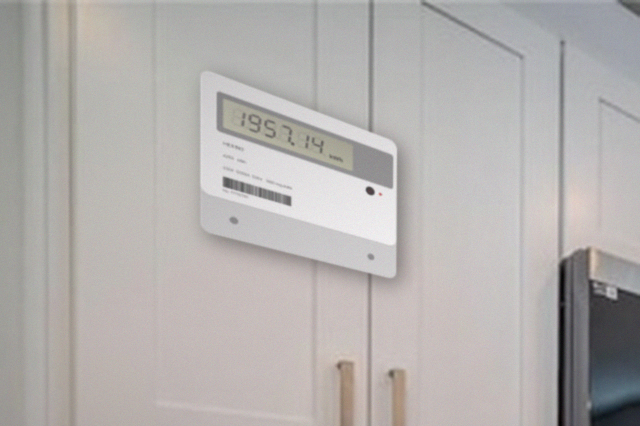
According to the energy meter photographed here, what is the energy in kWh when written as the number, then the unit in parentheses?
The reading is 1957.14 (kWh)
